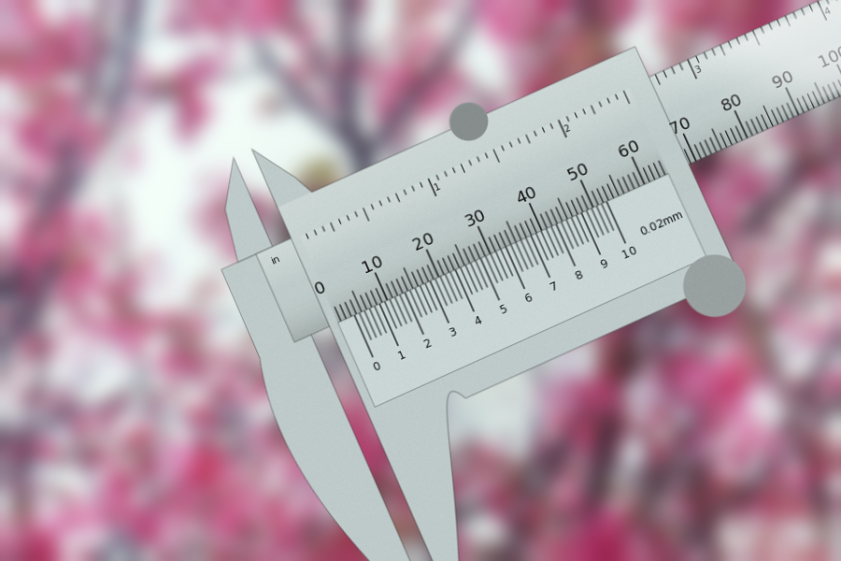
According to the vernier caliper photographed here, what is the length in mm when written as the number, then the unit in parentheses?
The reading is 3.6 (mm)
